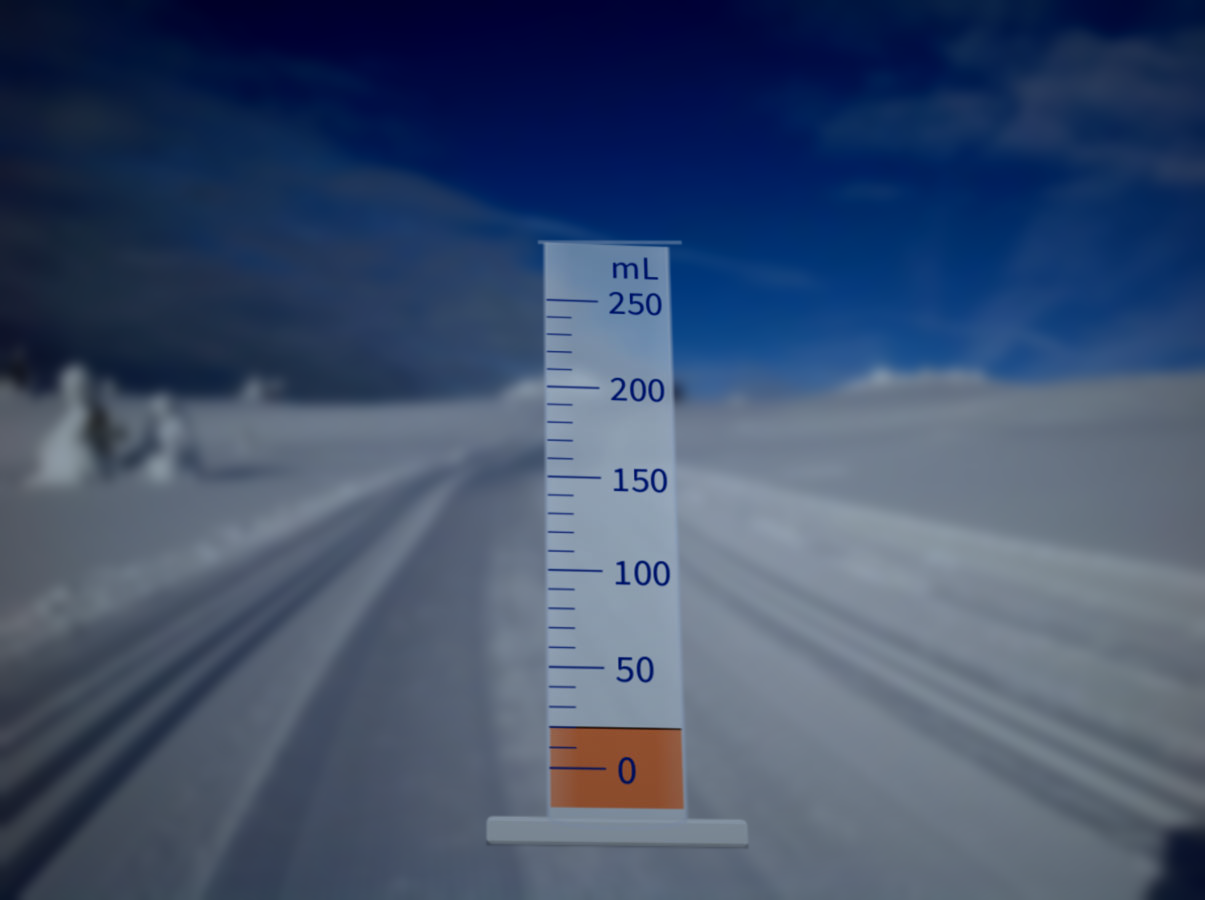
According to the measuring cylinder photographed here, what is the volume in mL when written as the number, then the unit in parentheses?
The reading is 20 (mL)
